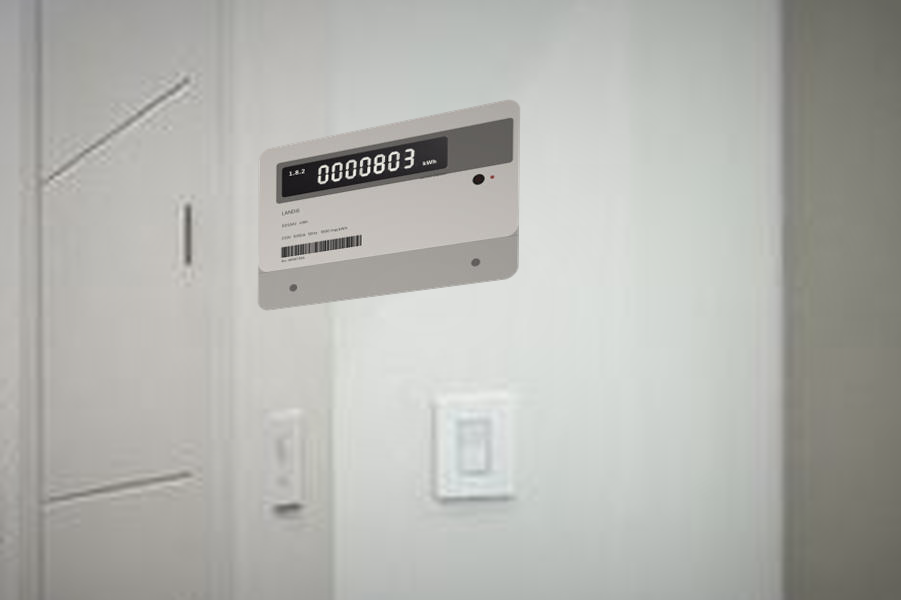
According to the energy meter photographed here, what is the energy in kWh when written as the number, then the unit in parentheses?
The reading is 803 (kWh)
